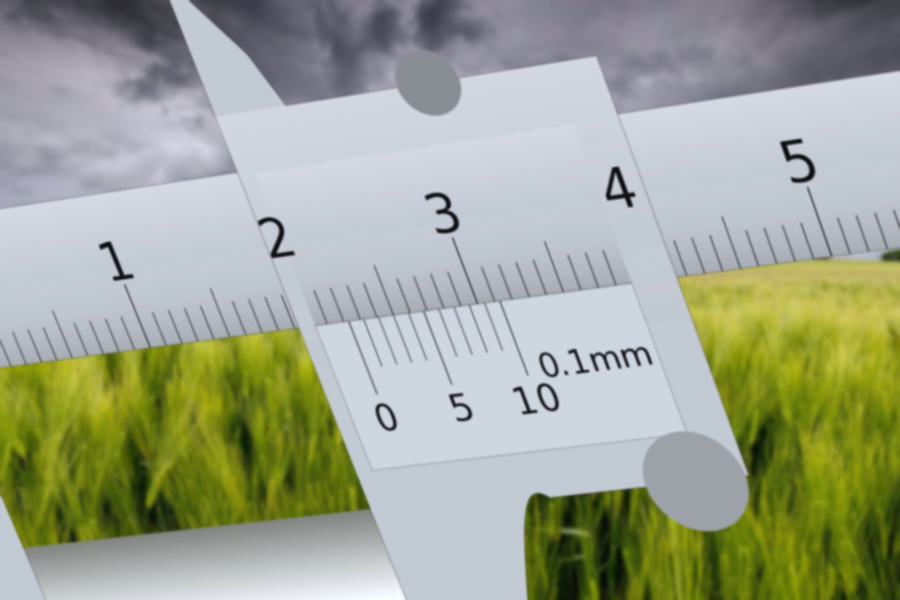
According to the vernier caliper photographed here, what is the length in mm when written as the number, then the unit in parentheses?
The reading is 22.3 (mm)
